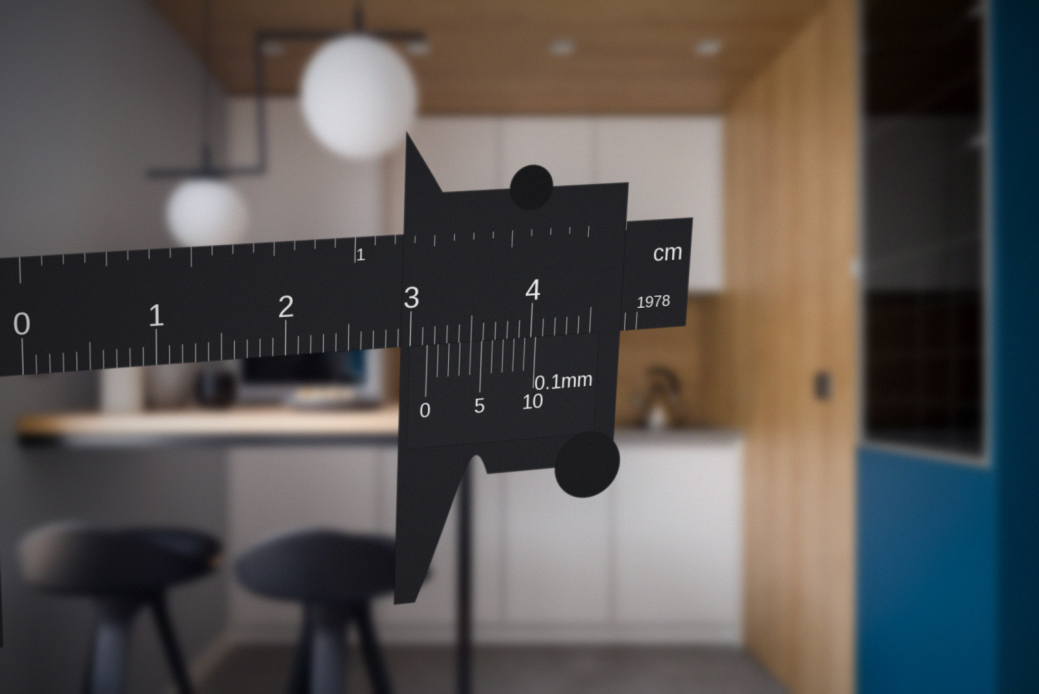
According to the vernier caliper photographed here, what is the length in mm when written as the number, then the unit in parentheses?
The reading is 31.4 (mm)
